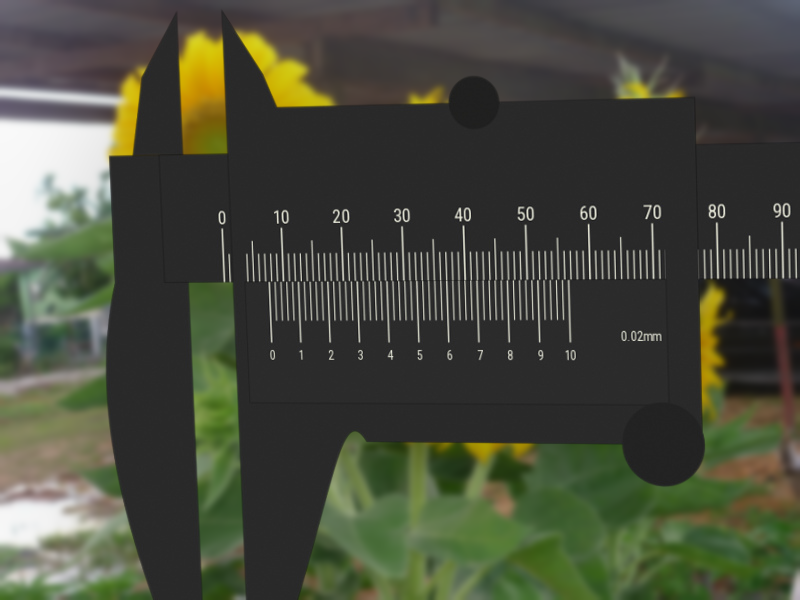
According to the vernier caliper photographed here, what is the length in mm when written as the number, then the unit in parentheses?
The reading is 7.6 (mm)
